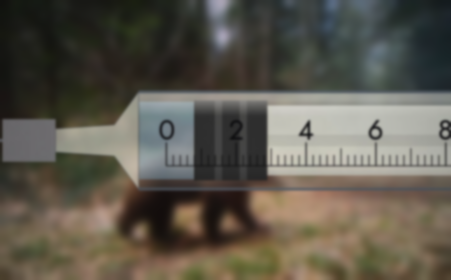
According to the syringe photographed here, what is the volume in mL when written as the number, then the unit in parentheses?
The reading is 0.8 (mL)
